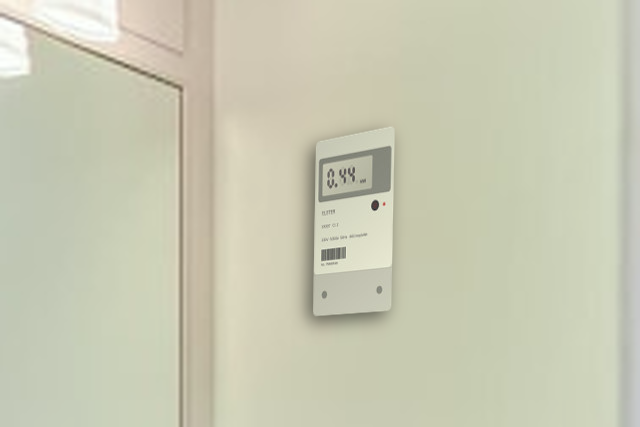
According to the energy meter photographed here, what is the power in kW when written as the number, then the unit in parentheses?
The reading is 0.44 (kW)
